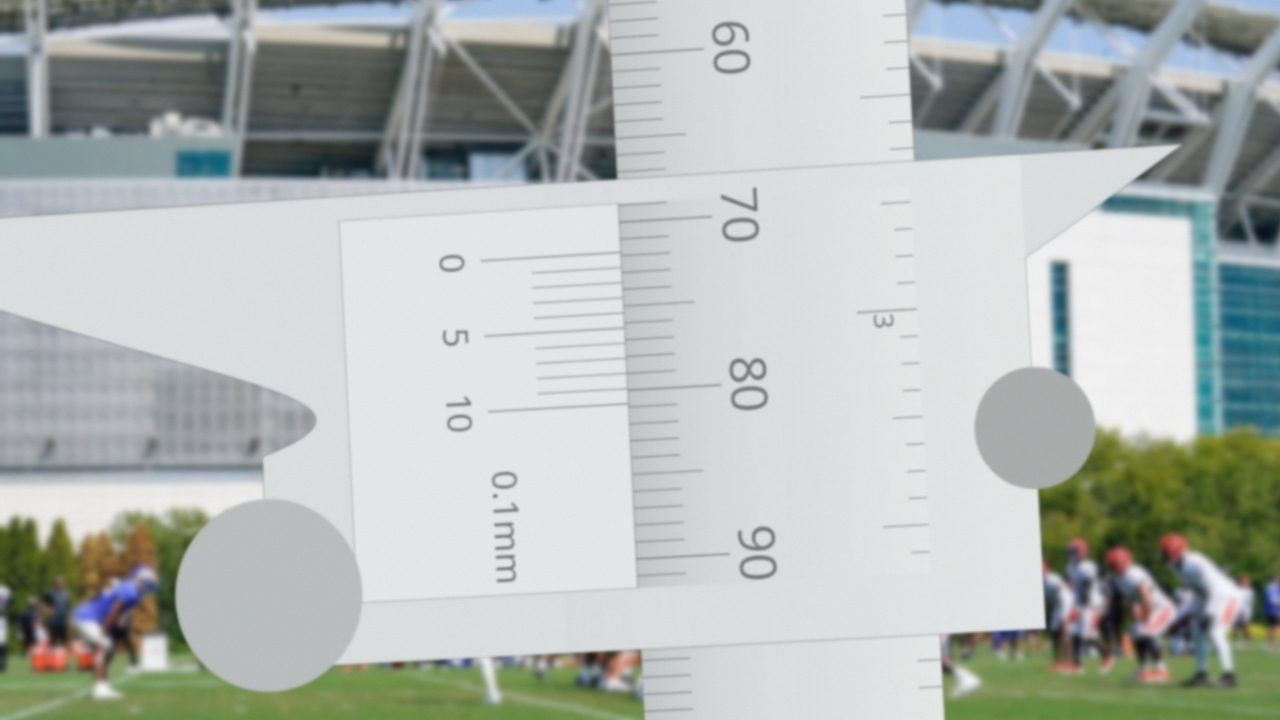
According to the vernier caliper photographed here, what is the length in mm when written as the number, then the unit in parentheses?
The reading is 71.8 (mm)
